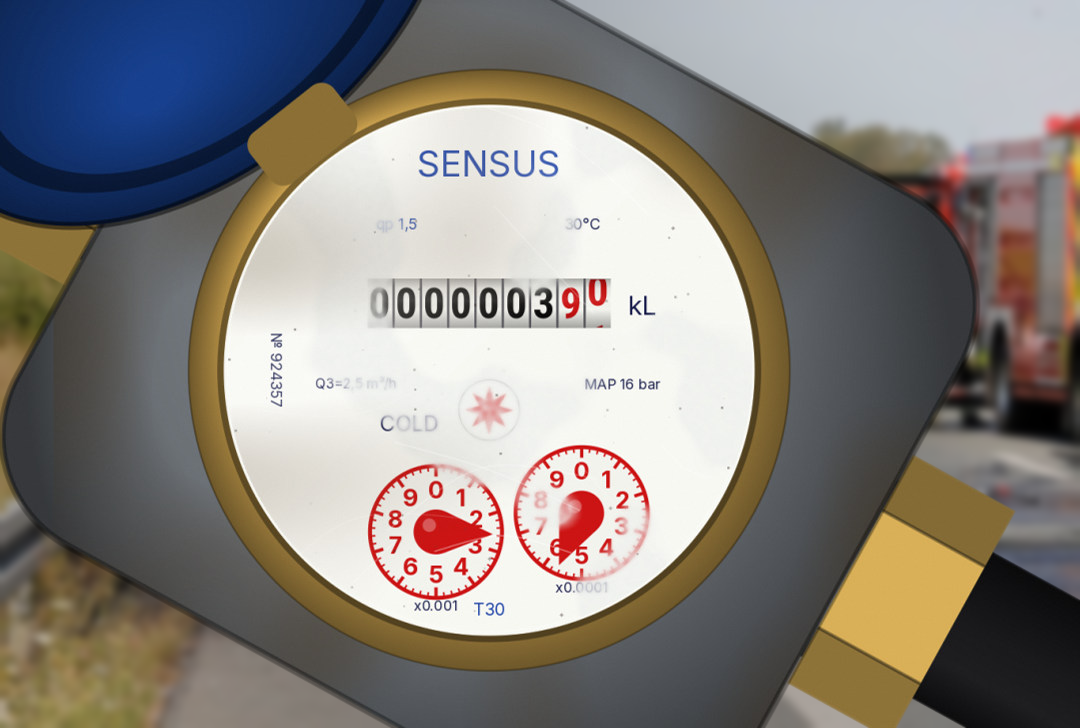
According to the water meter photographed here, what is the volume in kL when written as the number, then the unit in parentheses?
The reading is 3.9025 (kL)
